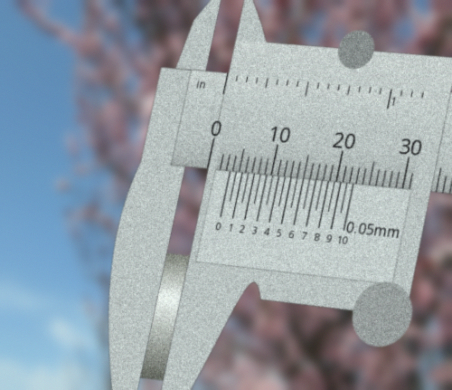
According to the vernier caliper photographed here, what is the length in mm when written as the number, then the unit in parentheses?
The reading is 3.6 (mm)
